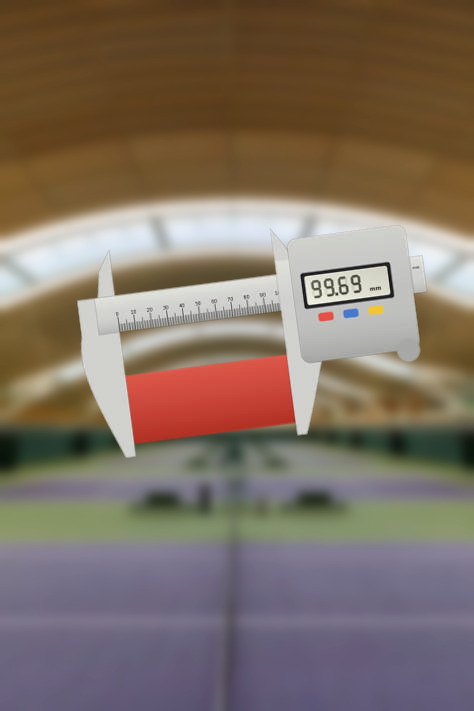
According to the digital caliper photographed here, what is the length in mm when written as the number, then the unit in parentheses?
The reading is 99.69 (mm)
